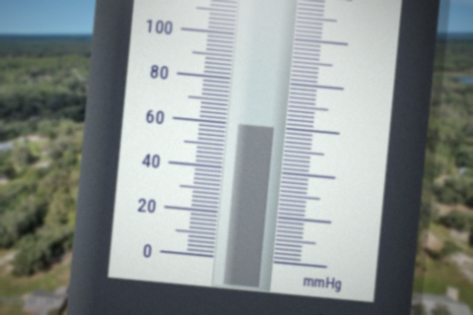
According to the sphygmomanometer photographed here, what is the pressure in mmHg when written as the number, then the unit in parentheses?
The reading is 60 (mmHg)
